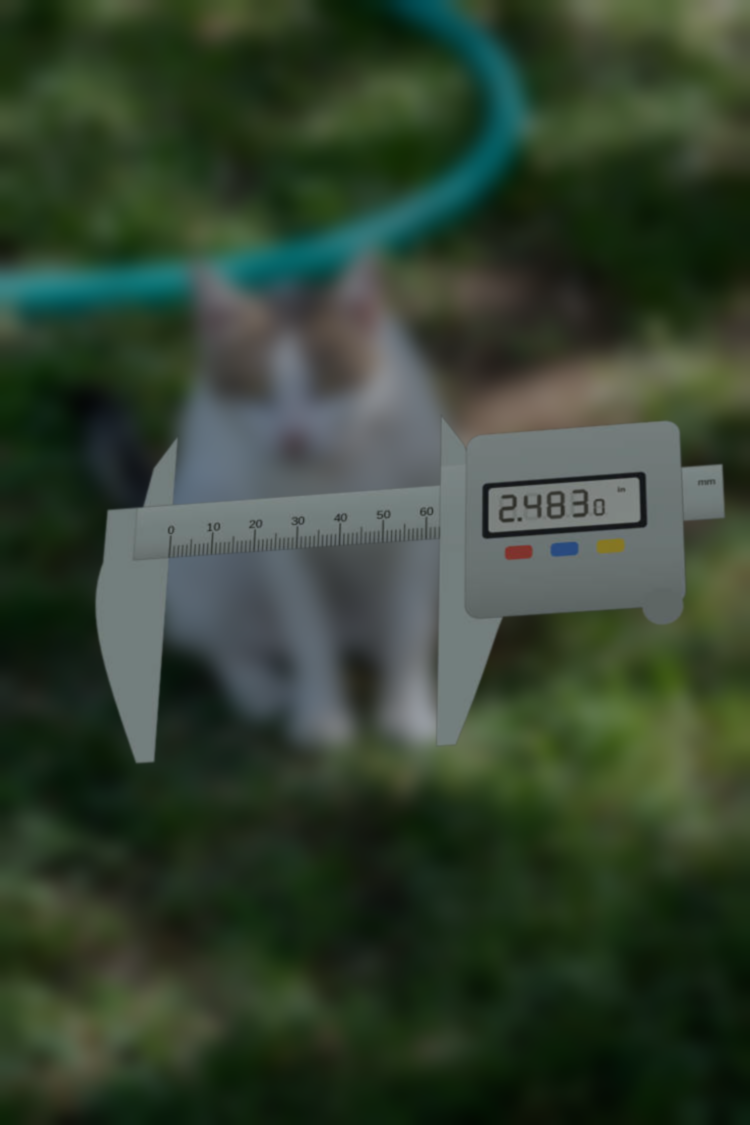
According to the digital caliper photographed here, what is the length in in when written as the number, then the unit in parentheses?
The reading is 2.4830 (in)
